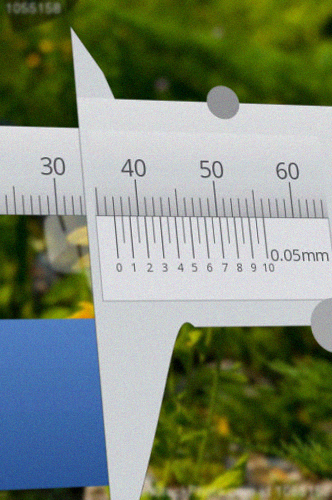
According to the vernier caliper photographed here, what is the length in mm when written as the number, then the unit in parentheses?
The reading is 37.0 (mm)
